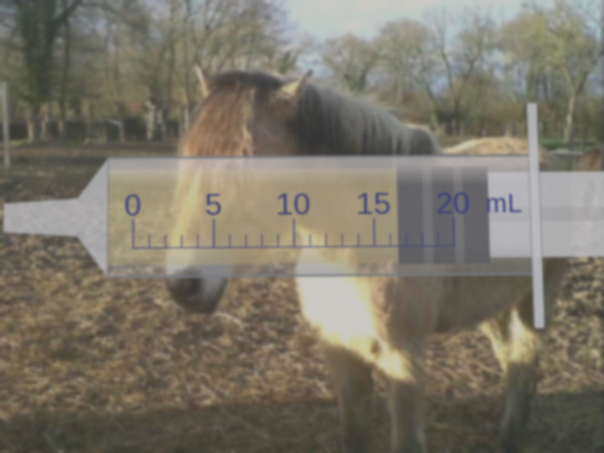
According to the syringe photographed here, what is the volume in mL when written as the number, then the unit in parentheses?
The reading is 16.5 (mL)
